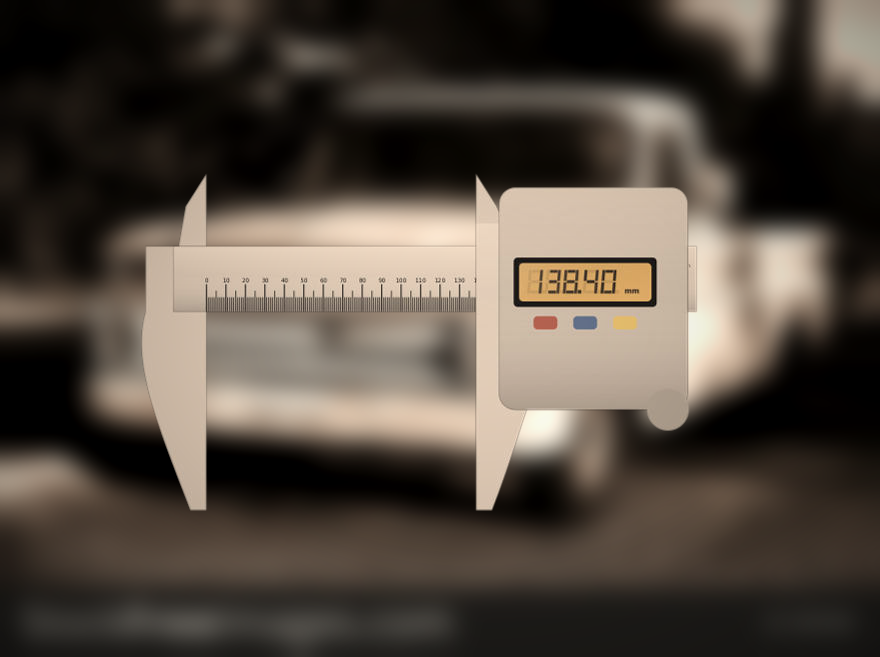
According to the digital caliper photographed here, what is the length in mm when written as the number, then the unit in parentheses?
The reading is 138.40 (mm)
